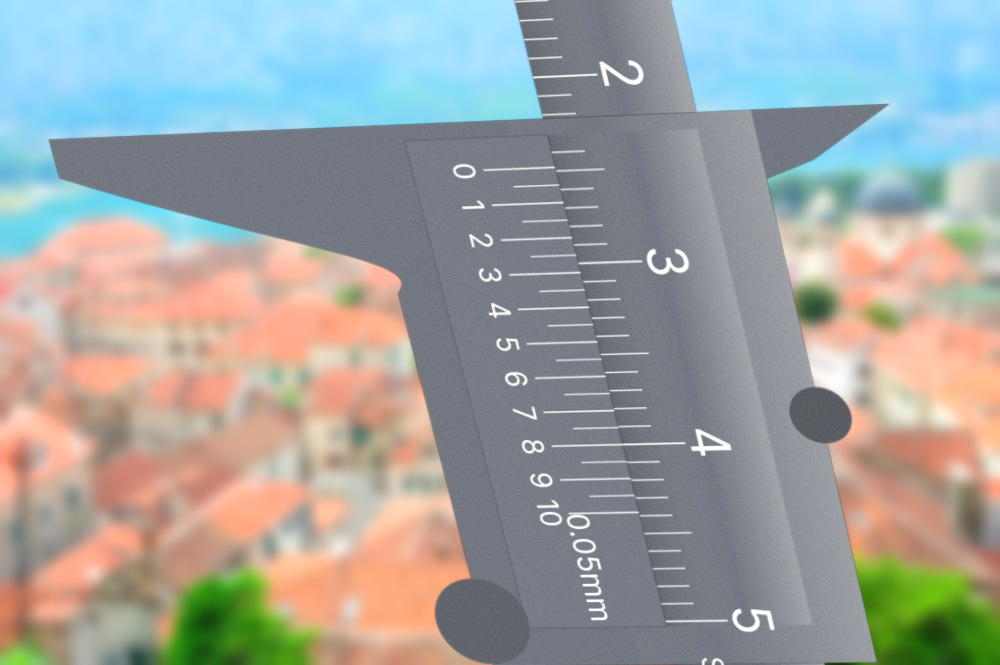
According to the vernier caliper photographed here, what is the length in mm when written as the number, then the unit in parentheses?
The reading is 24.8 (mm)
